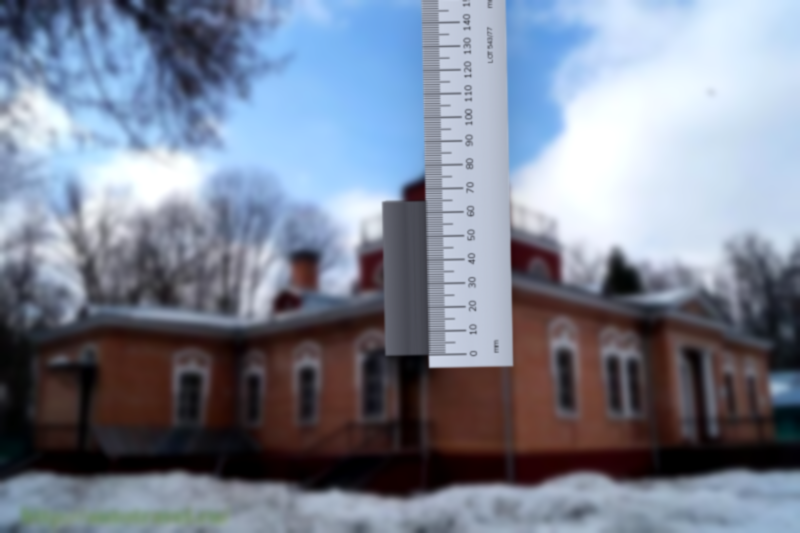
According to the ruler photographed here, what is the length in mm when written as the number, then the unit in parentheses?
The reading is 65 (mm)
